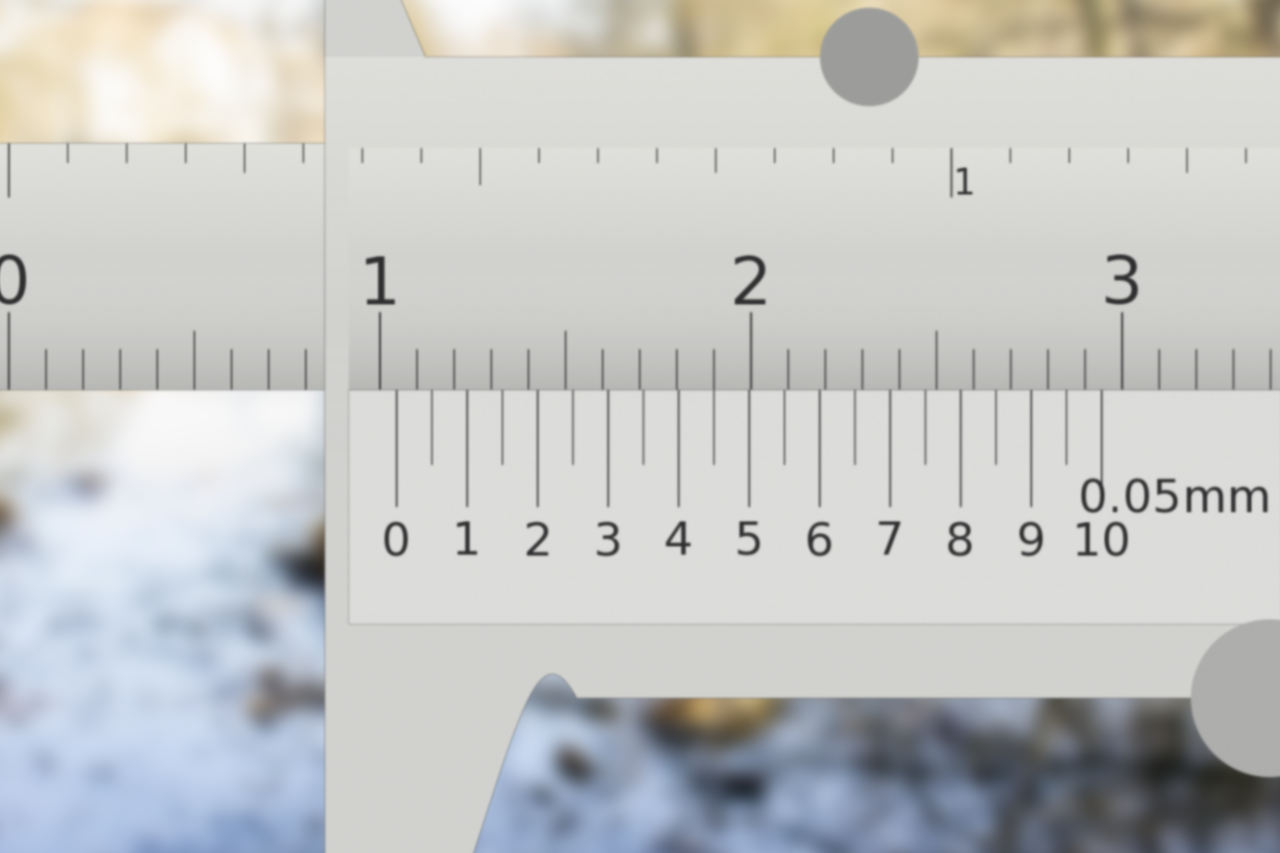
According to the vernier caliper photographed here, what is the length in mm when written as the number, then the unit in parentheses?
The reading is 10.45 (mm)
